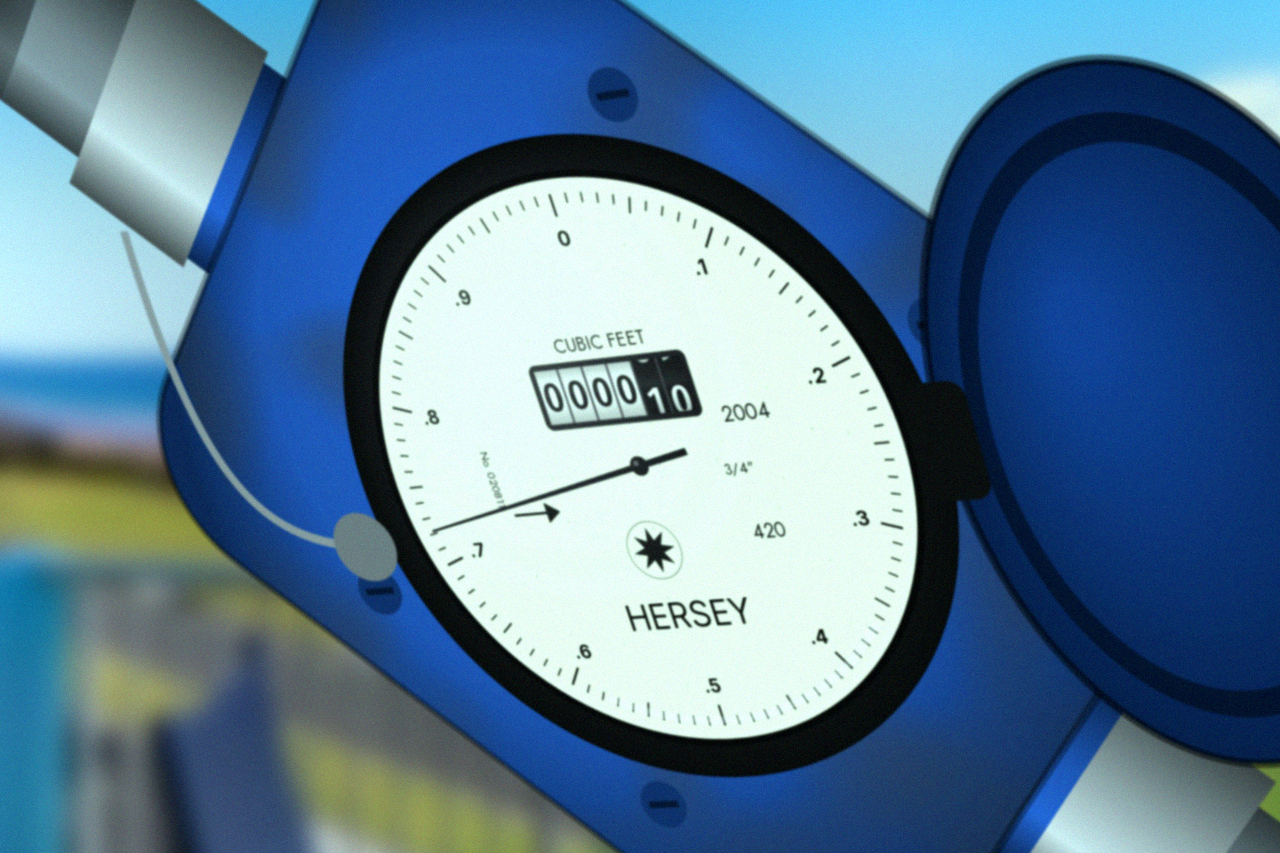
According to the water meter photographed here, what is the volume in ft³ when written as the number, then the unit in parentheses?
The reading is 9.72 (ft³)
